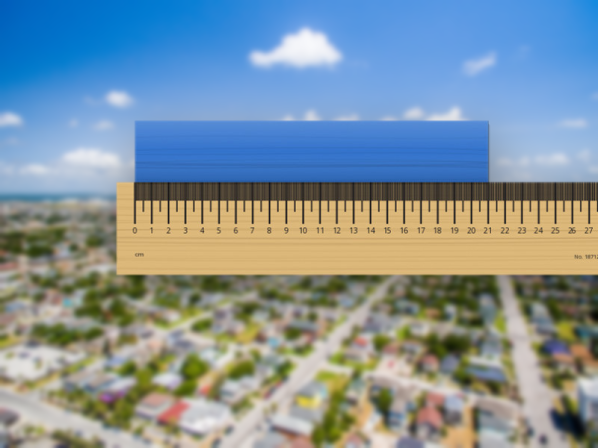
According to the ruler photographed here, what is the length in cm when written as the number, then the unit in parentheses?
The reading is 21 (cm)
